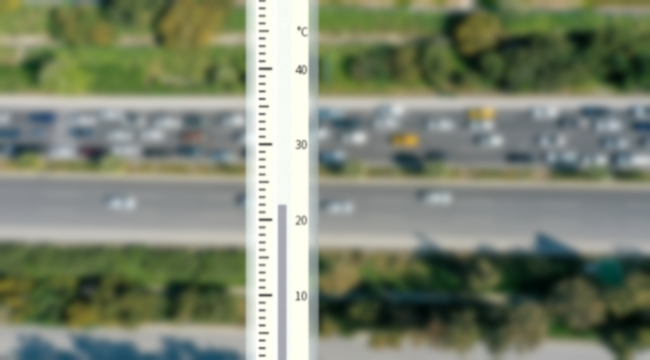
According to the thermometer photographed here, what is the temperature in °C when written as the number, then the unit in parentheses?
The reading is 22 (°C)
